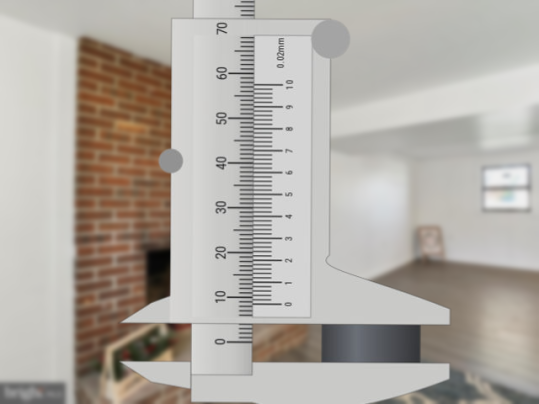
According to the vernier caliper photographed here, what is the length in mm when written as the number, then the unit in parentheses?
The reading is 8.5 (mm)
